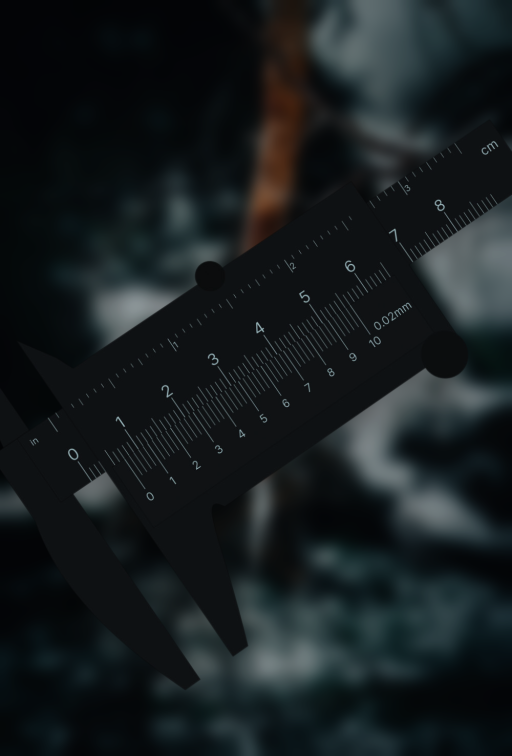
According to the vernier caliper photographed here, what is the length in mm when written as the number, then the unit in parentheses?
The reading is 7.0 (mm)
